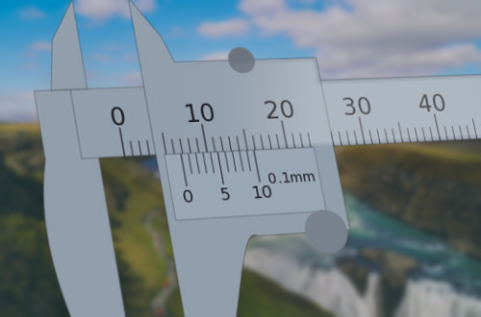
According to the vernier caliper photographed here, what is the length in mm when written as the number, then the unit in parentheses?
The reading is 6.8 (mm)
